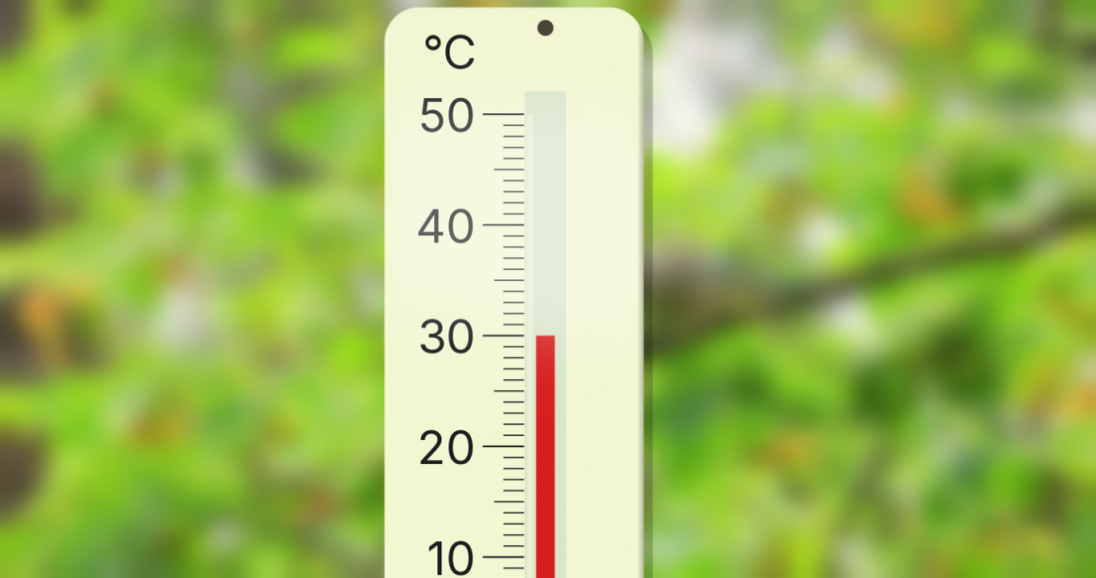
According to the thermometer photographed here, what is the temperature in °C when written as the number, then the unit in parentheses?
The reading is 30 (°C)
